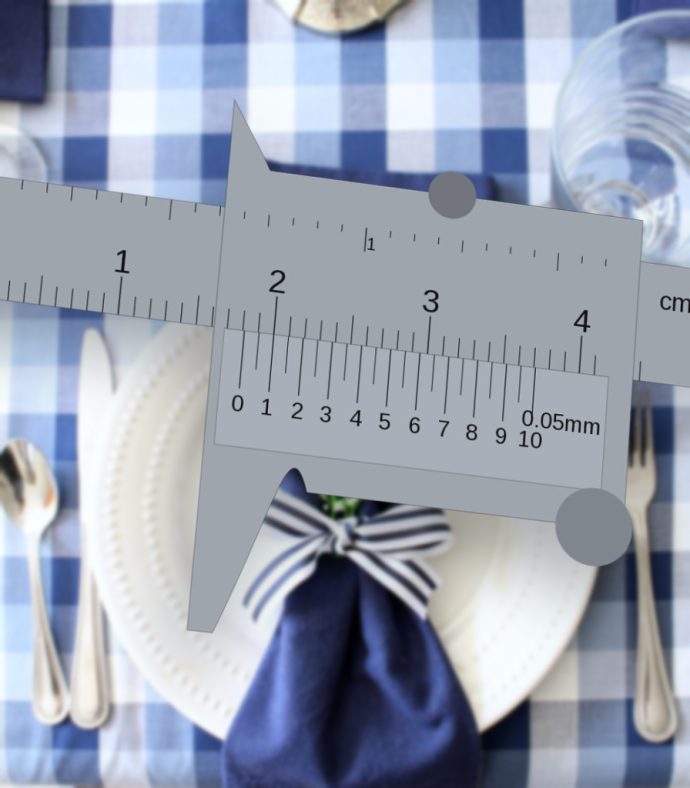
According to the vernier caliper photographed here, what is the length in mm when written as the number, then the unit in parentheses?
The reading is 18.1 (mm)
